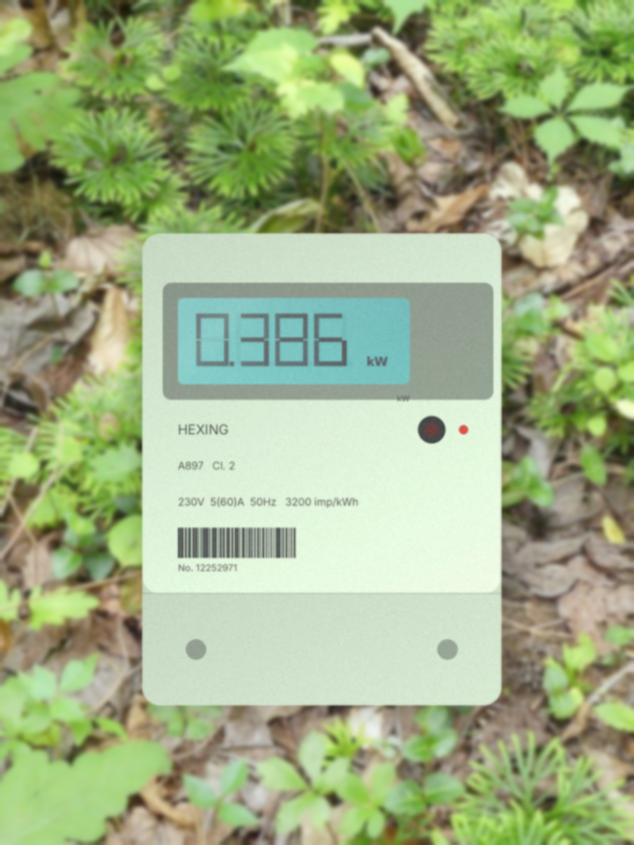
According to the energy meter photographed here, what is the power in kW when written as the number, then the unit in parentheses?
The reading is 0.386 (kW)
